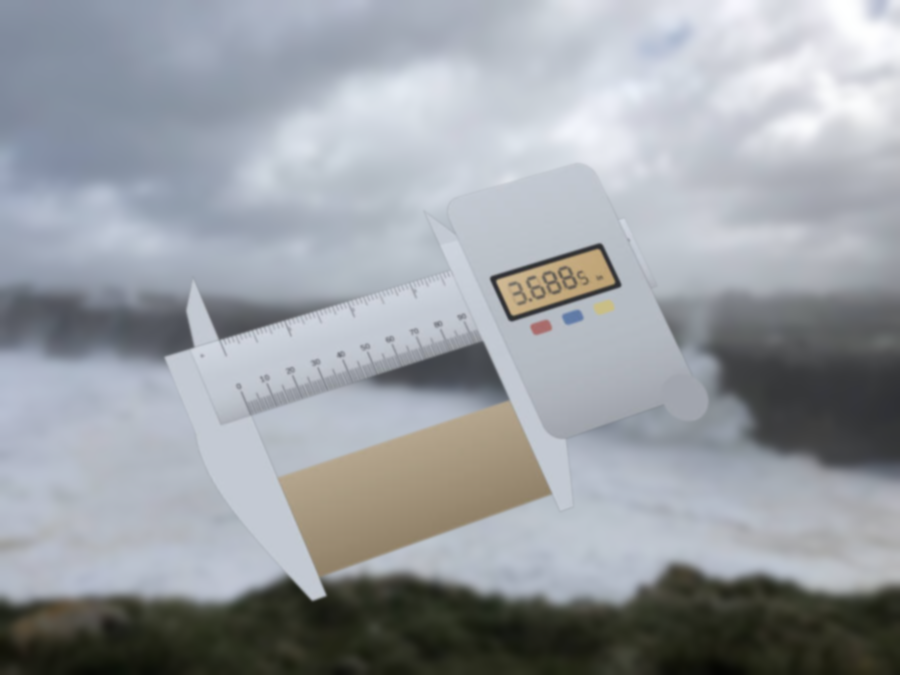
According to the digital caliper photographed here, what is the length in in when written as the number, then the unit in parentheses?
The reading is 3.6885 (in)
